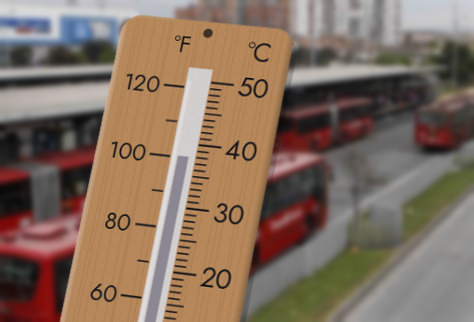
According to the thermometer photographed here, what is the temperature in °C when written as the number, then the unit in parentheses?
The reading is 38 (°C)
